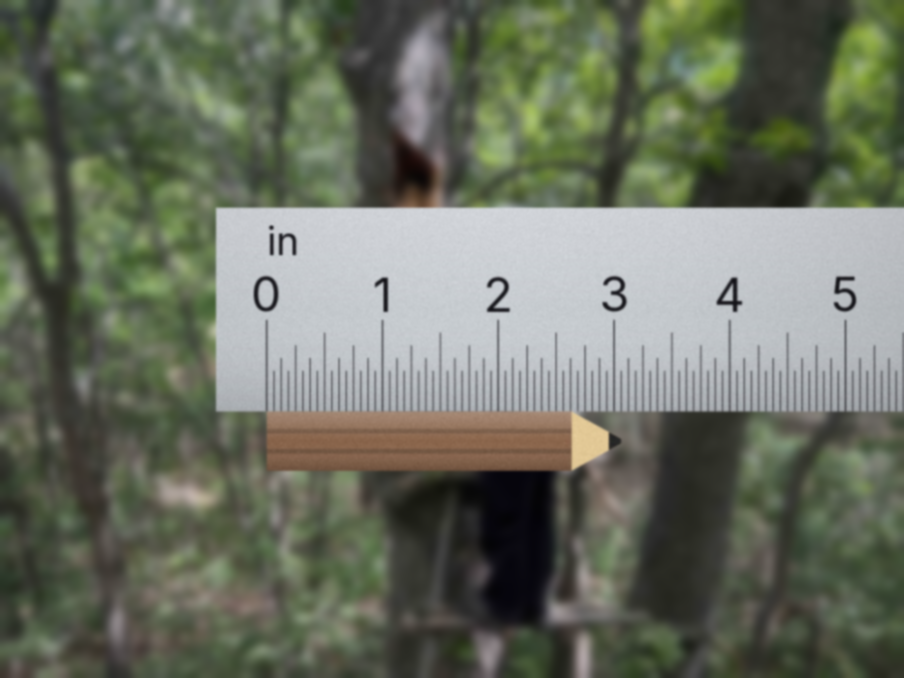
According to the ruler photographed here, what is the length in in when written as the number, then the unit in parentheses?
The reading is 3.0625 (in)
